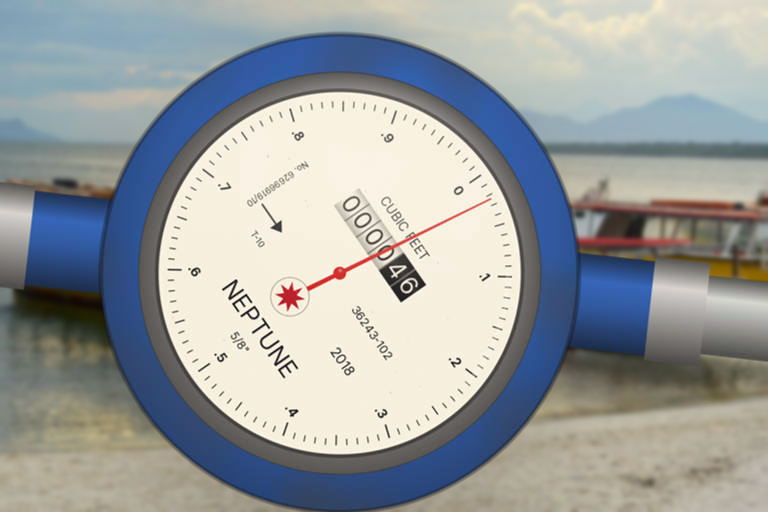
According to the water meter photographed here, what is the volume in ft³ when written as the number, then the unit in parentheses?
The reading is 46.02 (ft³)
